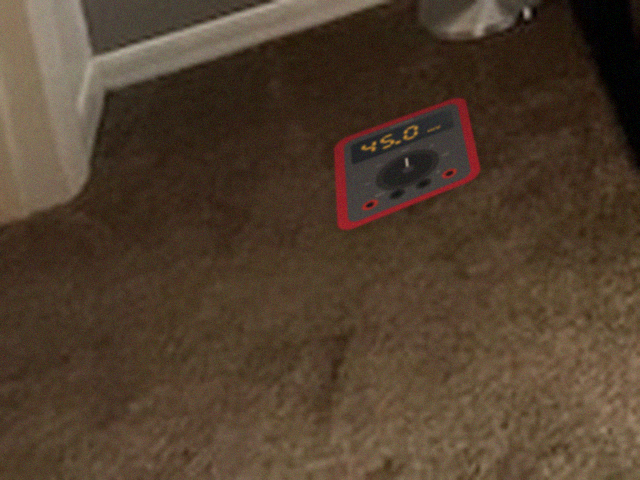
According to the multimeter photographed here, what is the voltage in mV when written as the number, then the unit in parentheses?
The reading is 45.0 (mV)
